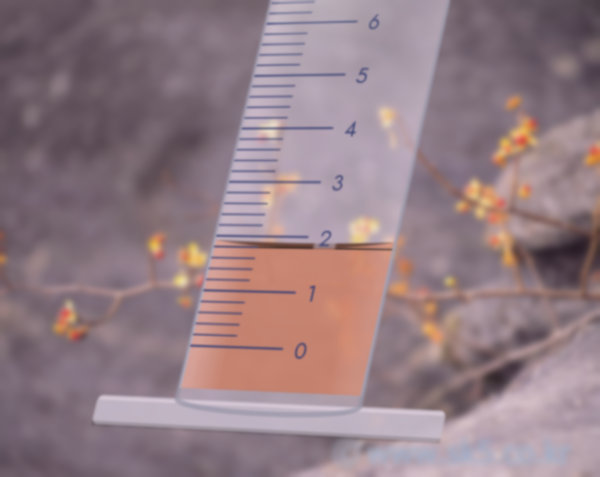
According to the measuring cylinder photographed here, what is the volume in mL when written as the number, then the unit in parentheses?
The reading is 1.8 (mL)
